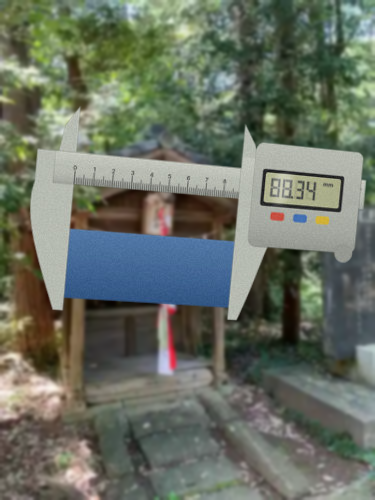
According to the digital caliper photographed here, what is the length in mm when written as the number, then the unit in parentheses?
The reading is 88.34 (mm)
